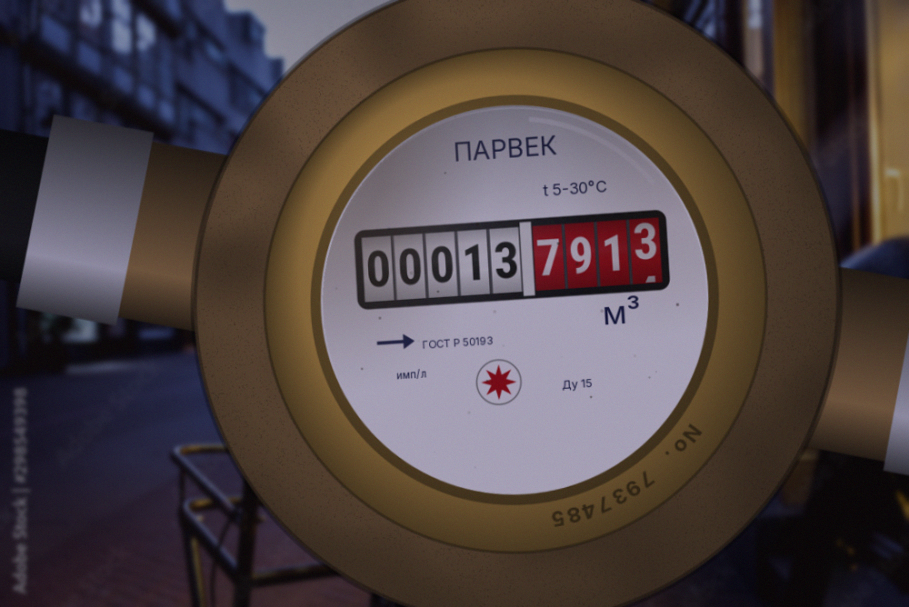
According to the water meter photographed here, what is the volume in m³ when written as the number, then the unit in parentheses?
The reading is 13.7913 (m³)
